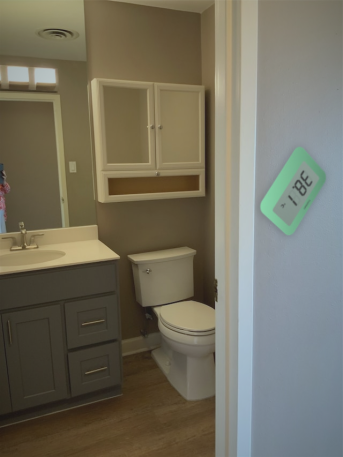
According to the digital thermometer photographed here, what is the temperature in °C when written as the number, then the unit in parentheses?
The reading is 38.1 (°C)
